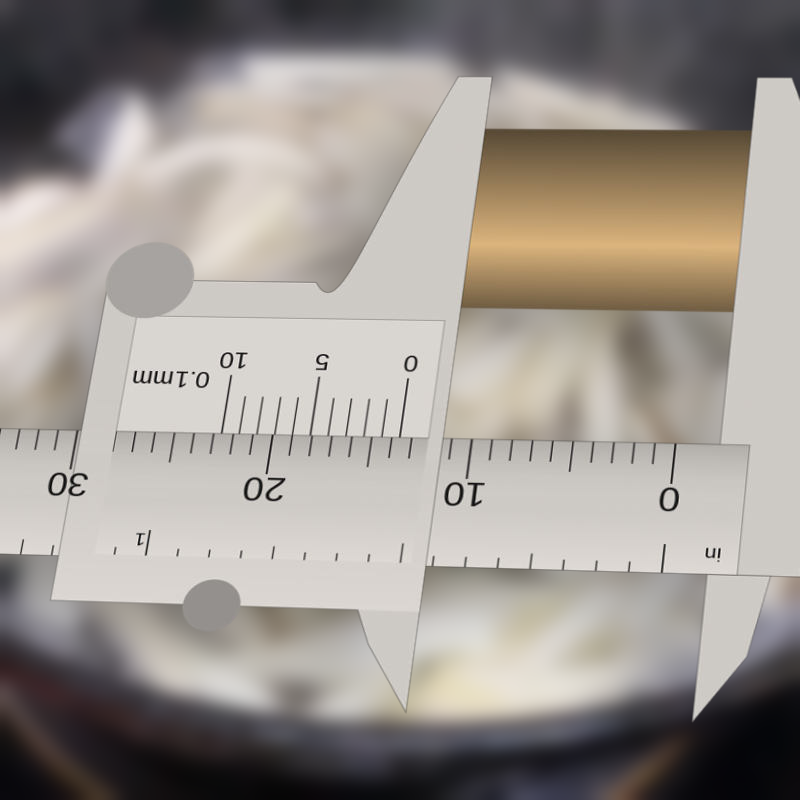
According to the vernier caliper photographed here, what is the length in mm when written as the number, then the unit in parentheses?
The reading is 13.6 (mm)
